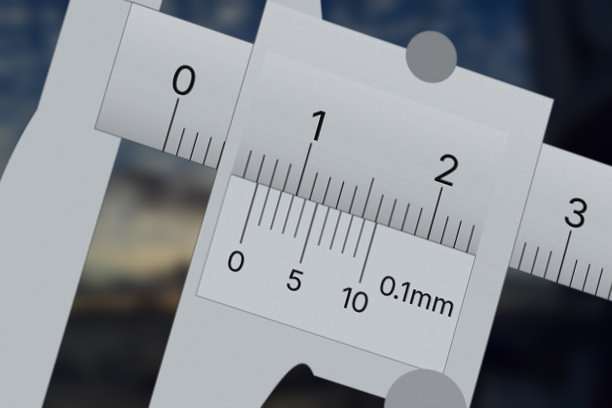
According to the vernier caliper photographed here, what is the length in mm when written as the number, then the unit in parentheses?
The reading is 7.1 (mm)
